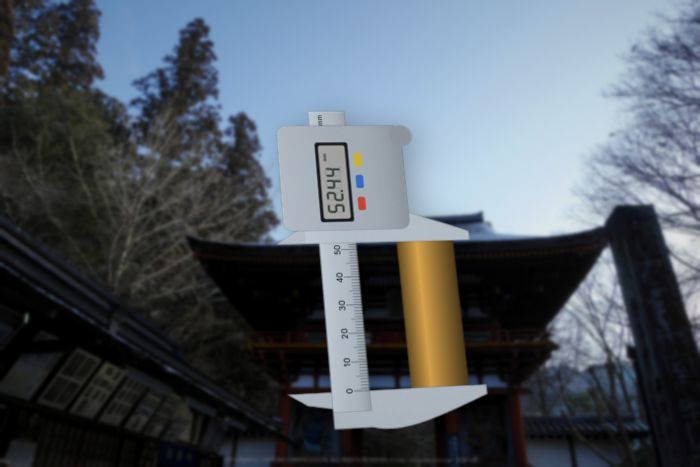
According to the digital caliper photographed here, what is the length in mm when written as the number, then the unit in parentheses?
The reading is 52.44 (mm)
